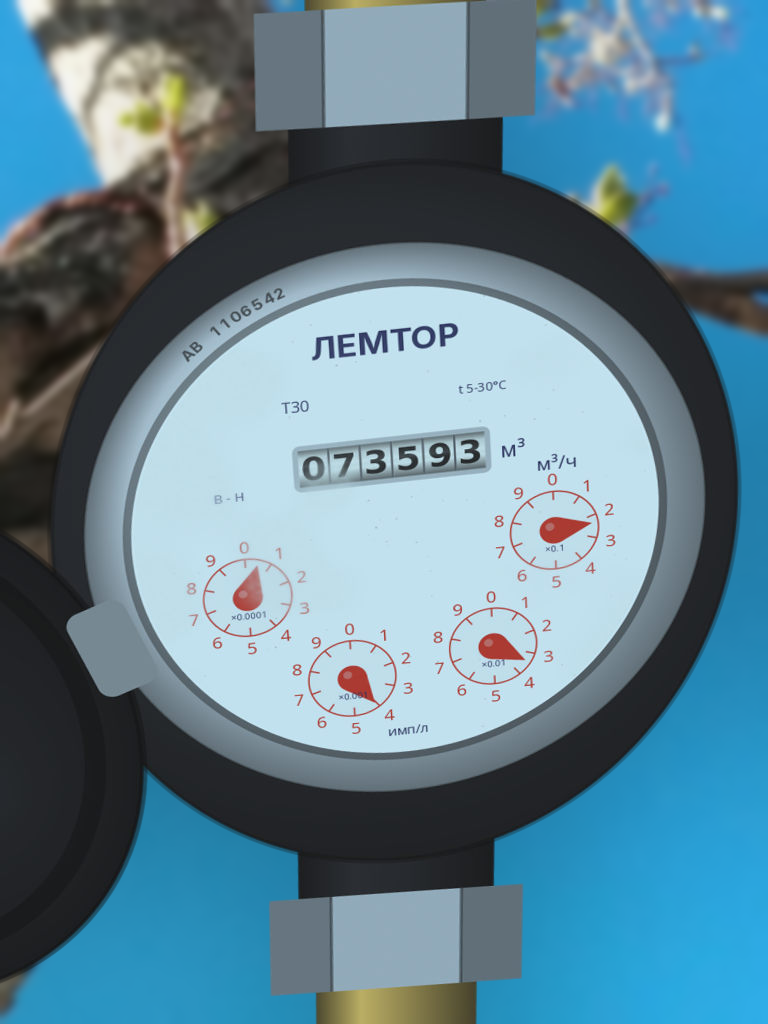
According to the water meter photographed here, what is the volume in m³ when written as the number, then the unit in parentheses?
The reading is 73593.2340 (m³)
